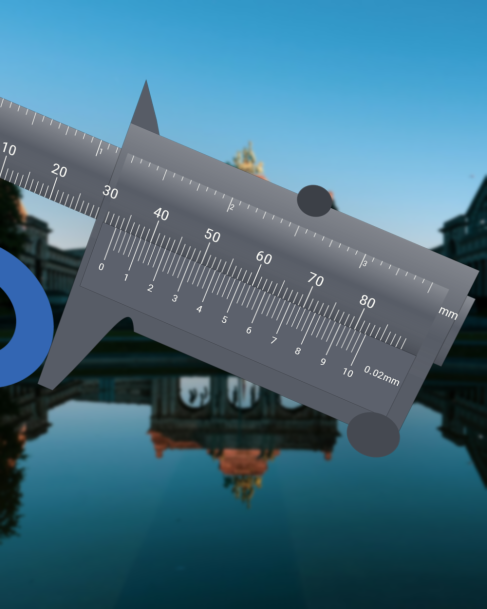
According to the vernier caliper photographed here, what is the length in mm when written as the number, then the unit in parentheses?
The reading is 33.2 (mm)
